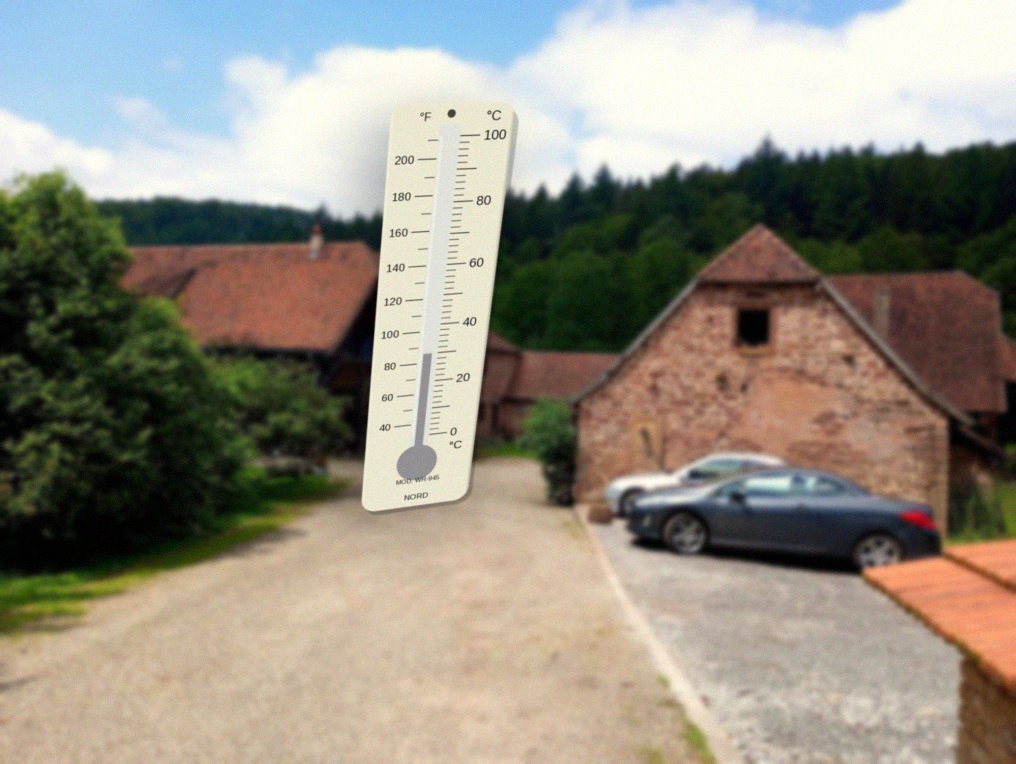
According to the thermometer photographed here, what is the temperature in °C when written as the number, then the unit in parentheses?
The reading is 30 (°C)
